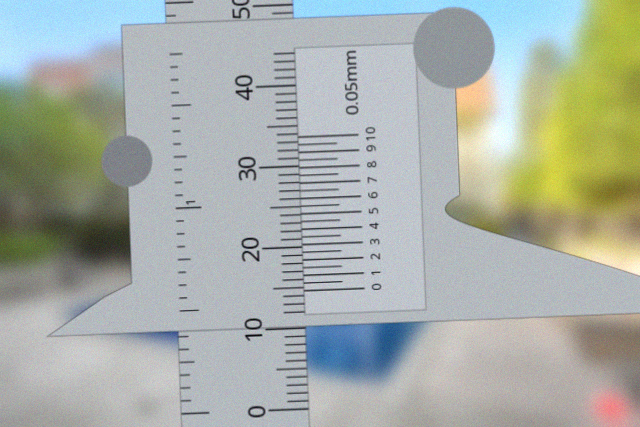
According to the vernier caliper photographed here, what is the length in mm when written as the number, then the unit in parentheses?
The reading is 14.6 (mm)
